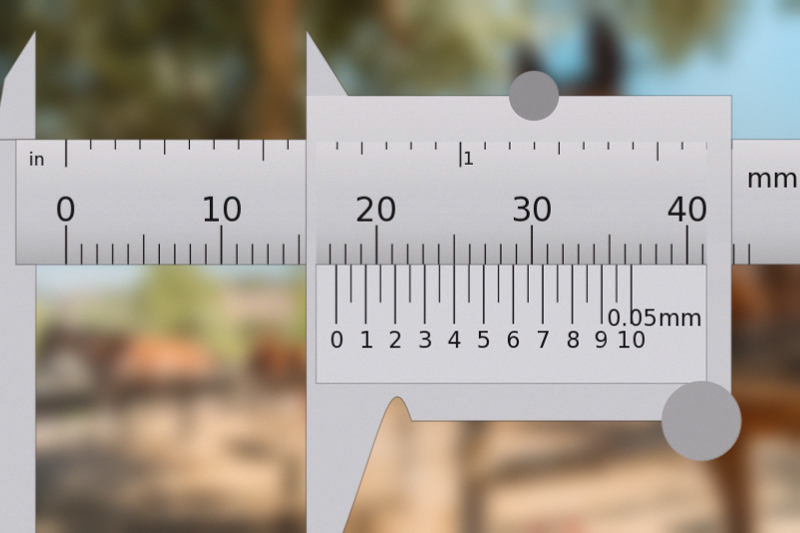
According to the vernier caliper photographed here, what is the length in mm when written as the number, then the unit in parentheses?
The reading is 17.4 (mm)
